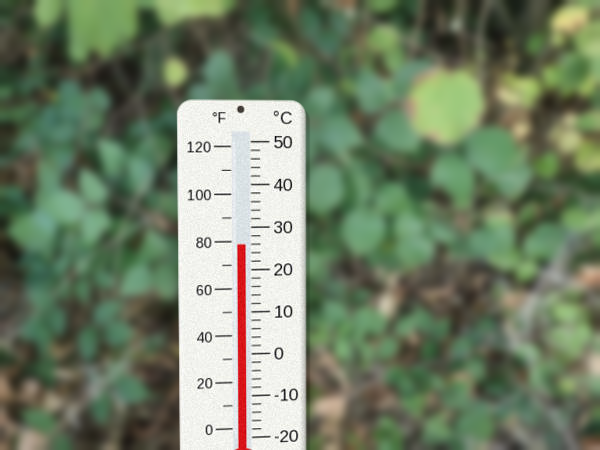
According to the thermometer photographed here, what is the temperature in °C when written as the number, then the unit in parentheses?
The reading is 26 (°C)
